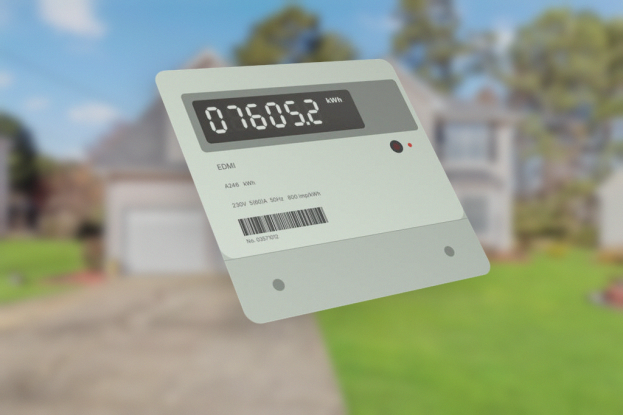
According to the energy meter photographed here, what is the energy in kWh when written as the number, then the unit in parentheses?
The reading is 7605.2 (kWh)
